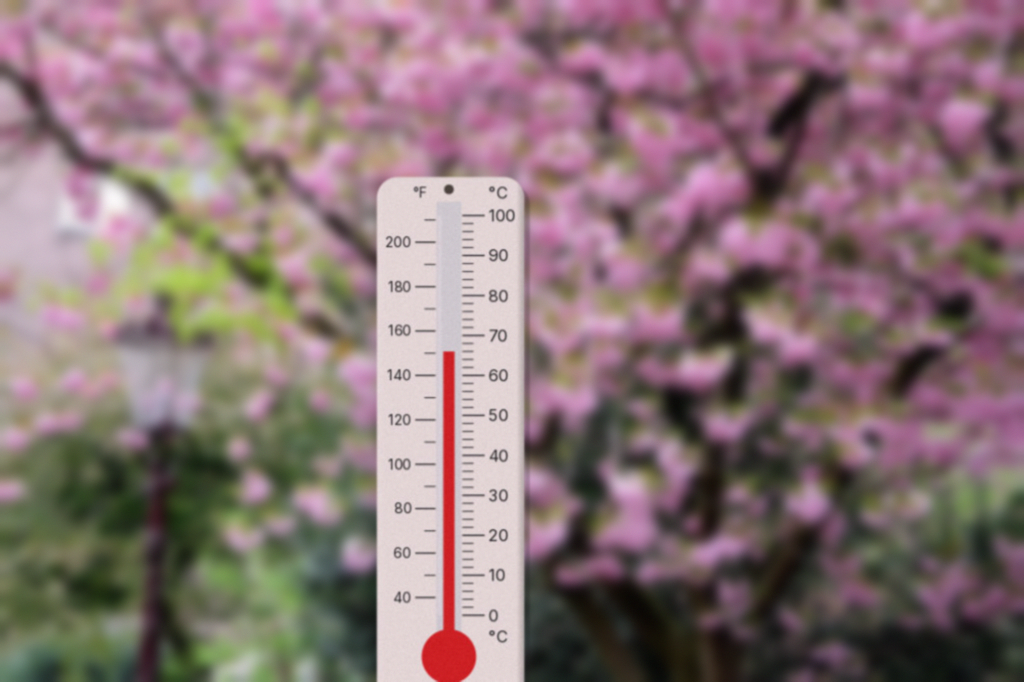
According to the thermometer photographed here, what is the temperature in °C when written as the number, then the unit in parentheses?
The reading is 66 (°C)
